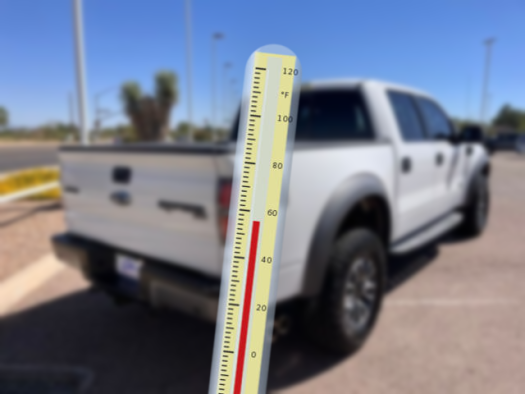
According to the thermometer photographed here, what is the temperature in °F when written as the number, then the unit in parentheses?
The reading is 56 (°F)
